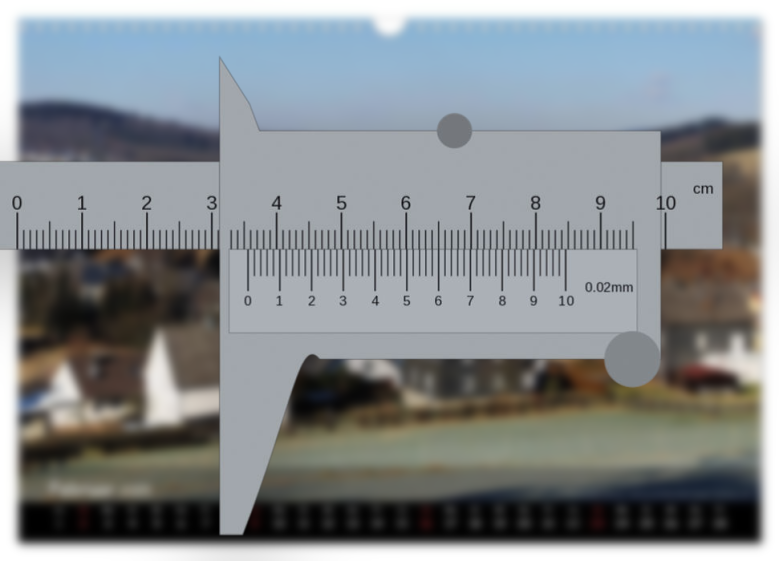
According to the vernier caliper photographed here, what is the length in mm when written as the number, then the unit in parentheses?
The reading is 35.6 (mm)
